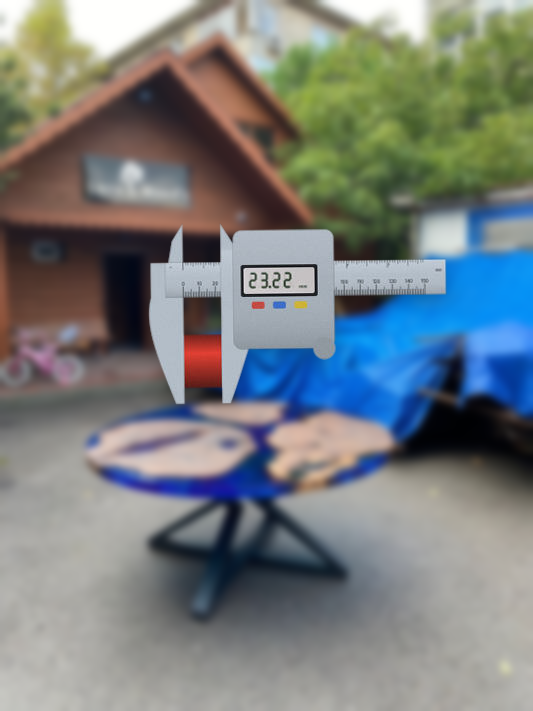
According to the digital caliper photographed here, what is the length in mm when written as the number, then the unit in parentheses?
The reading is 23.22 (mm)
